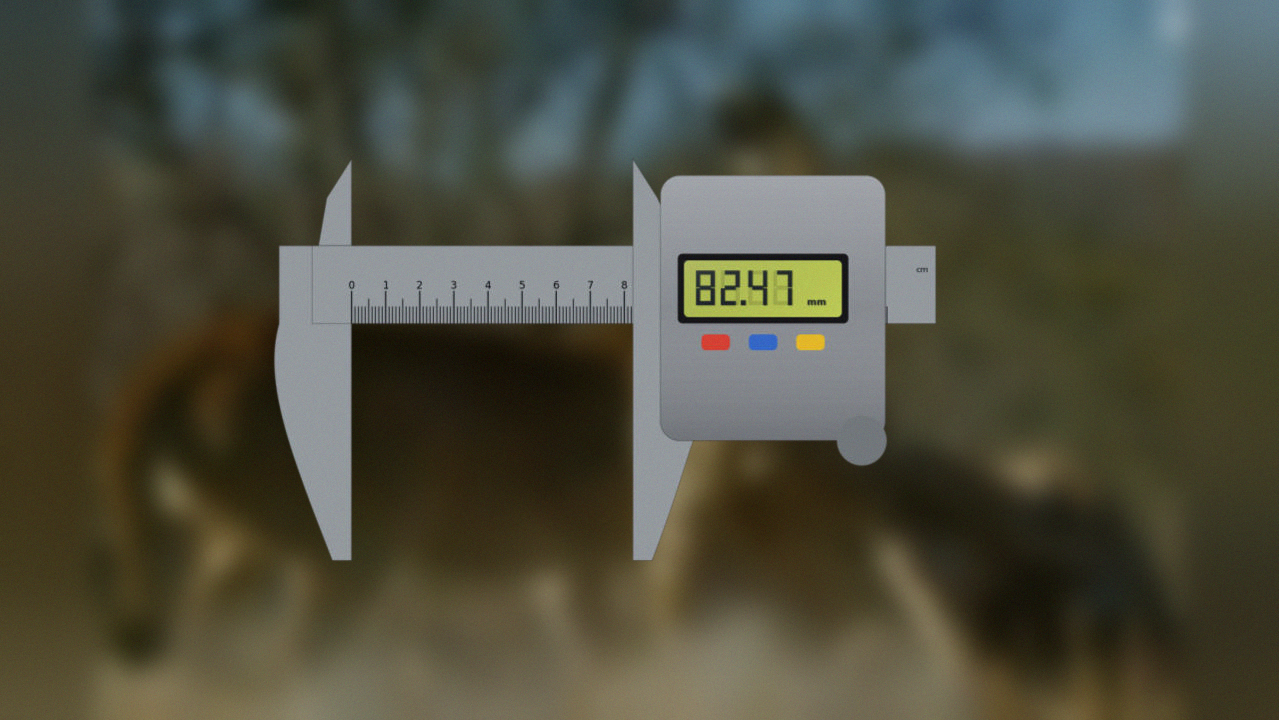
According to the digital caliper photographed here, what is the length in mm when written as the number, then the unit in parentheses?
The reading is 82.47 (mm)
